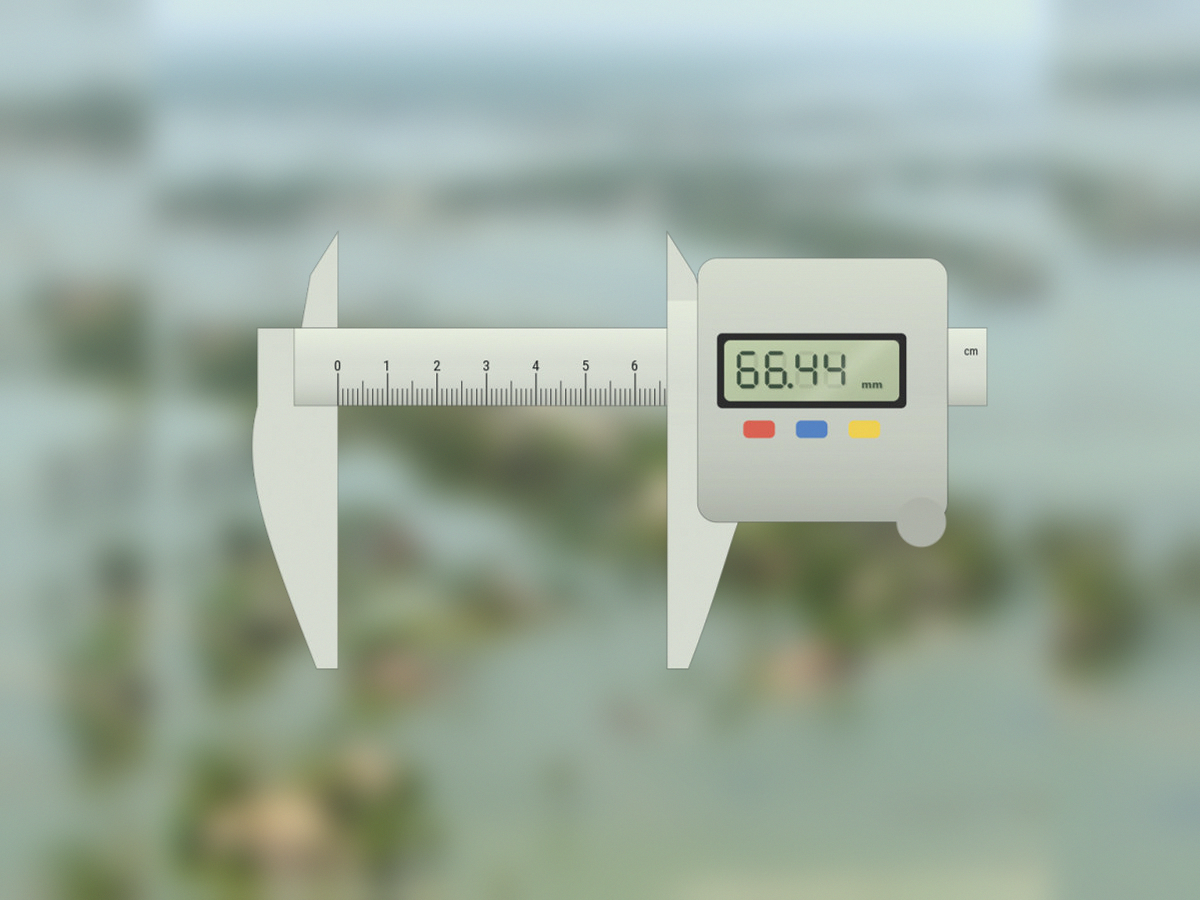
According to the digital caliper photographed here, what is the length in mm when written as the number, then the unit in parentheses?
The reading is 66.44 (mm)
